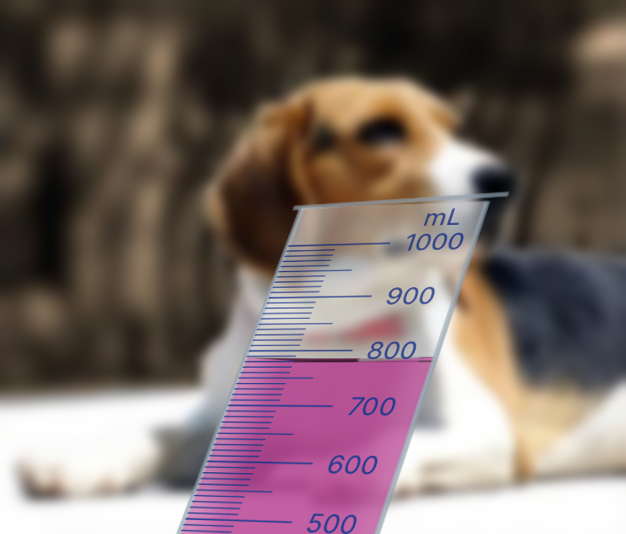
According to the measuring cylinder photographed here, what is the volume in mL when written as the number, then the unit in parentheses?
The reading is 780 (mL)
